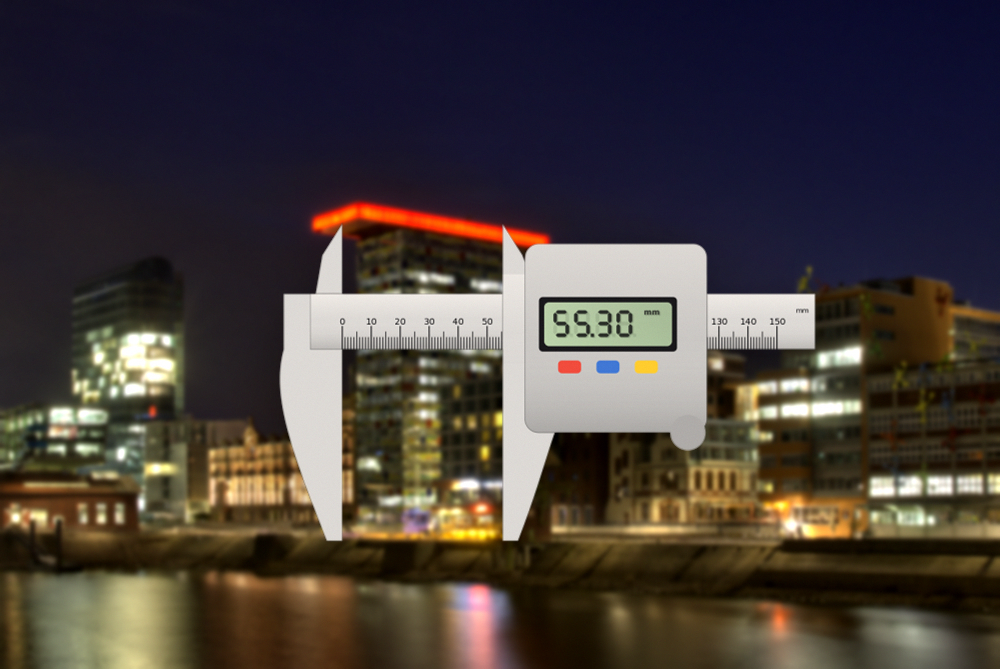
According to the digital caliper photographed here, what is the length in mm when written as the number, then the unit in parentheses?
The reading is 55.30 (mm)
